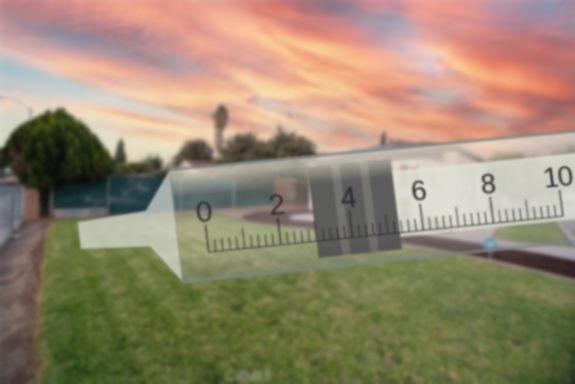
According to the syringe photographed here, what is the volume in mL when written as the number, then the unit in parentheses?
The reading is 3 (mL)
